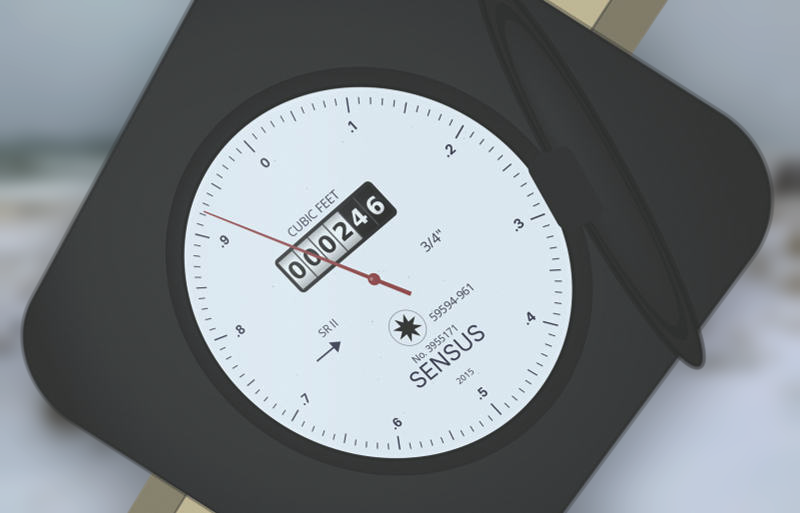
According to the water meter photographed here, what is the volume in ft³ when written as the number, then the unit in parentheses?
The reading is 245.92 (ft³)
